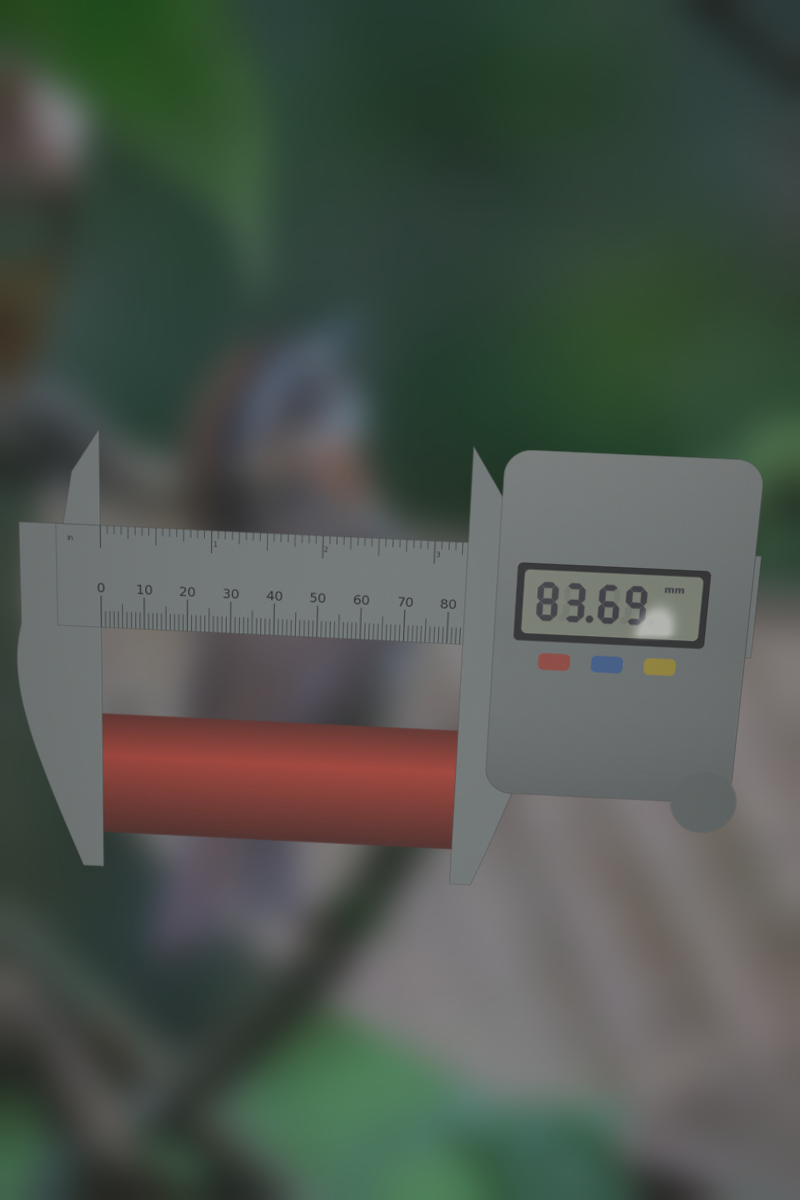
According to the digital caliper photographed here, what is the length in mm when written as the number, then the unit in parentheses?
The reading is 83.69 (mm)
